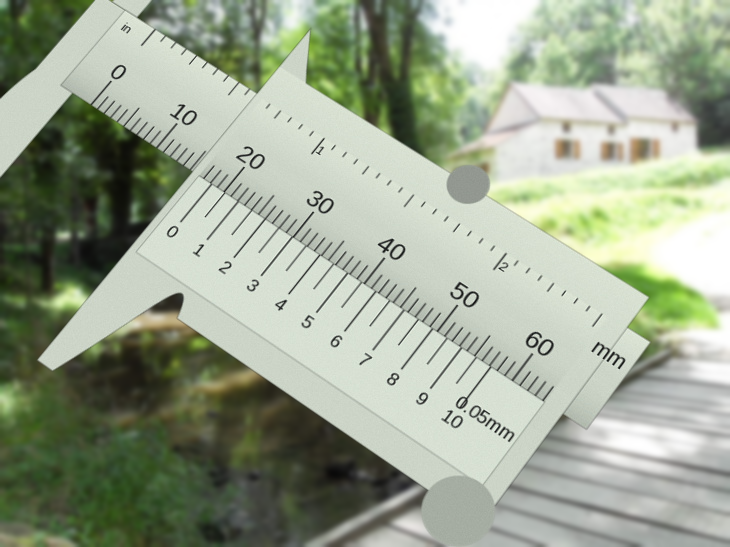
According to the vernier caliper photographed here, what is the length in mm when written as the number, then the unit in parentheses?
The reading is 18.2 (mm)
